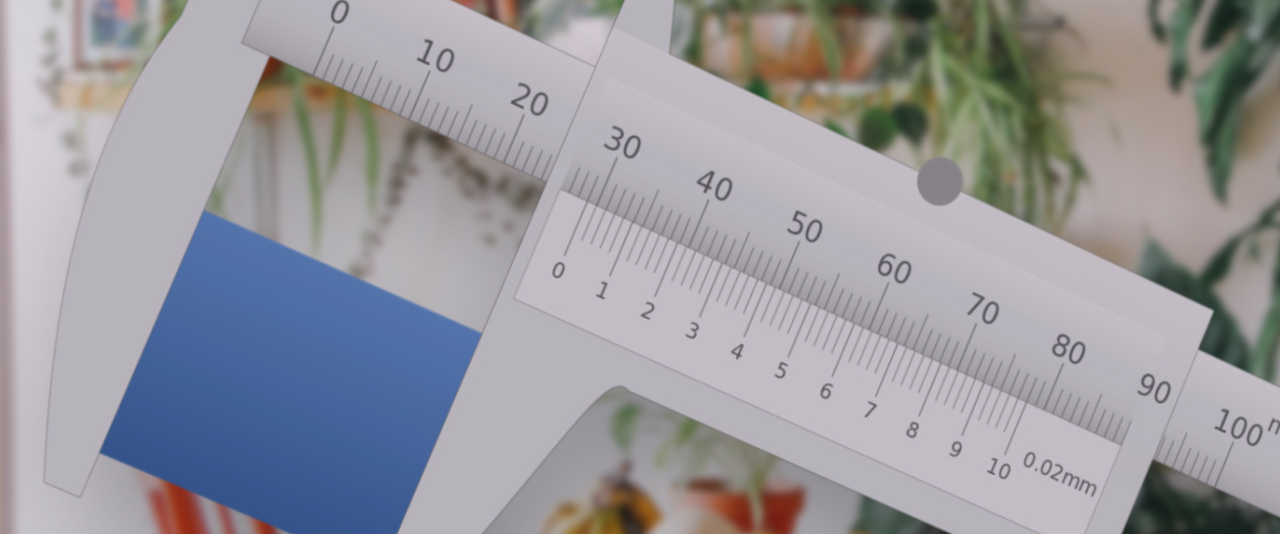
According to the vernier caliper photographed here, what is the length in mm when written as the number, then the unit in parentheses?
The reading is 29.0 (mm)
